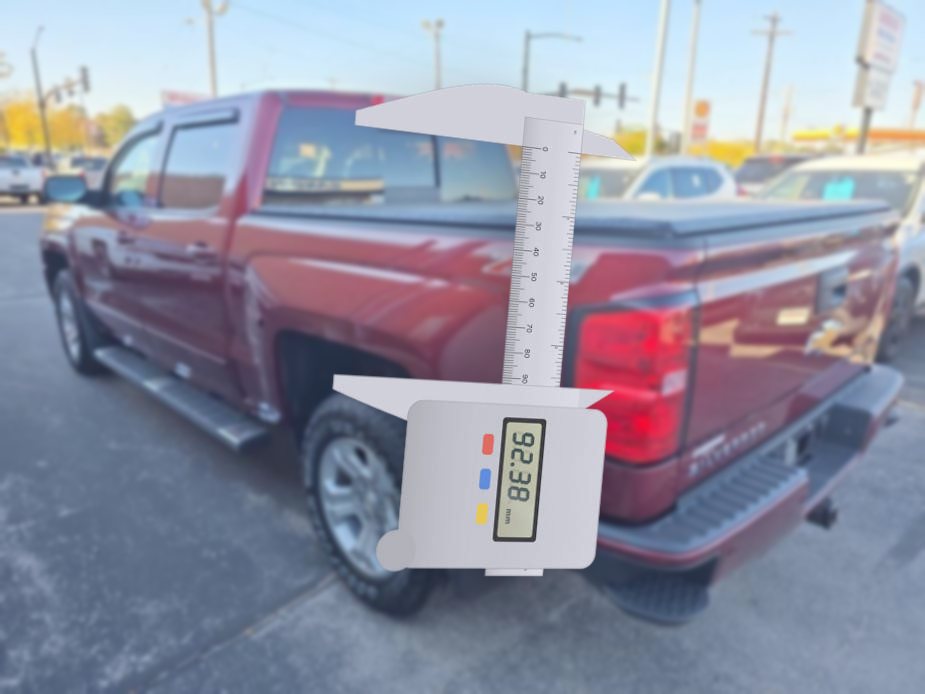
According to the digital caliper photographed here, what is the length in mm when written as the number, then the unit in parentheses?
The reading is 92.38 (mm)
